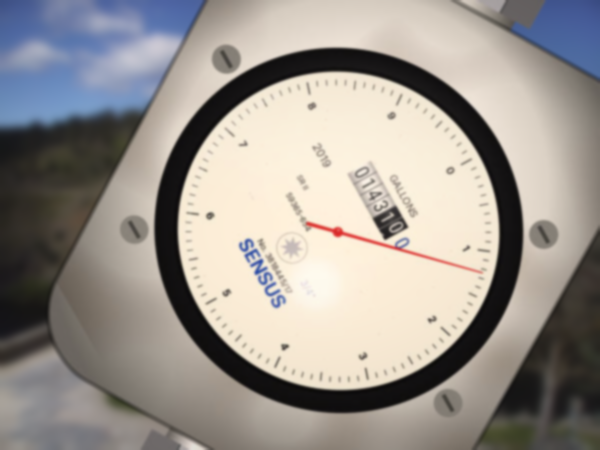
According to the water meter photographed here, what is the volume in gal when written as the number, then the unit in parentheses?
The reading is 143101.2 (gal)
